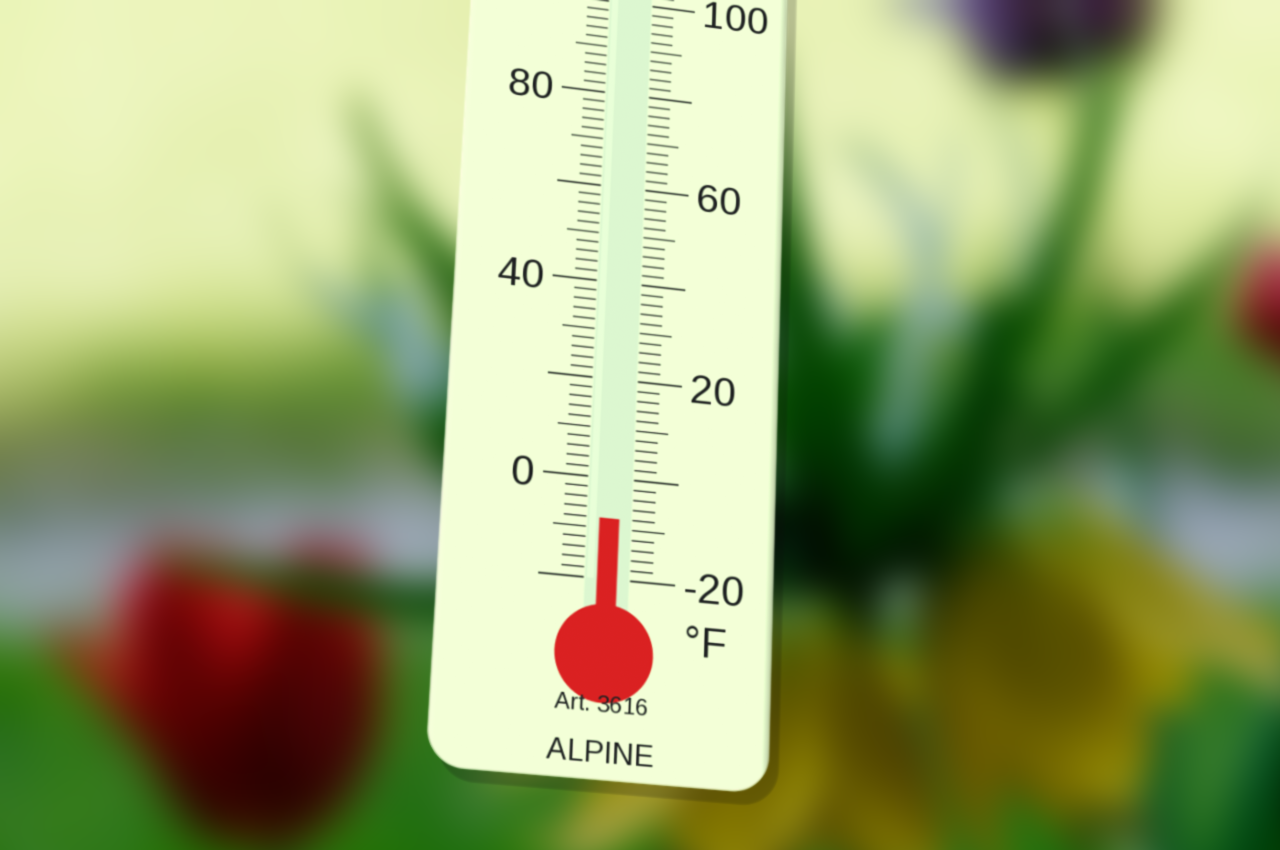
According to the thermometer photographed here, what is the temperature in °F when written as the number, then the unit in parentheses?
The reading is -8 (°F)
